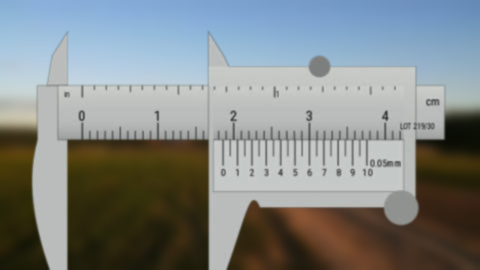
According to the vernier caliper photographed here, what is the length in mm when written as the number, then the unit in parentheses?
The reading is 18.6 (mm)
